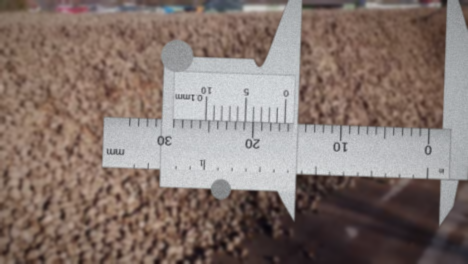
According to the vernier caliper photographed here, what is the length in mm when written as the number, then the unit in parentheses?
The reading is 16.4 (mm)
